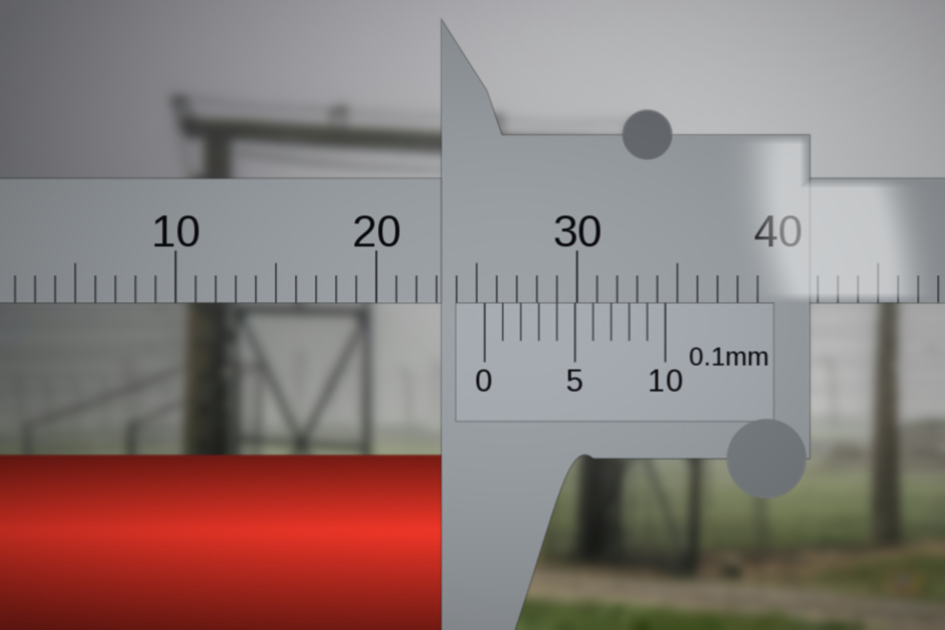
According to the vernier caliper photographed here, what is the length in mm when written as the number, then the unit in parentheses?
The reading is 25.4 (mm)
